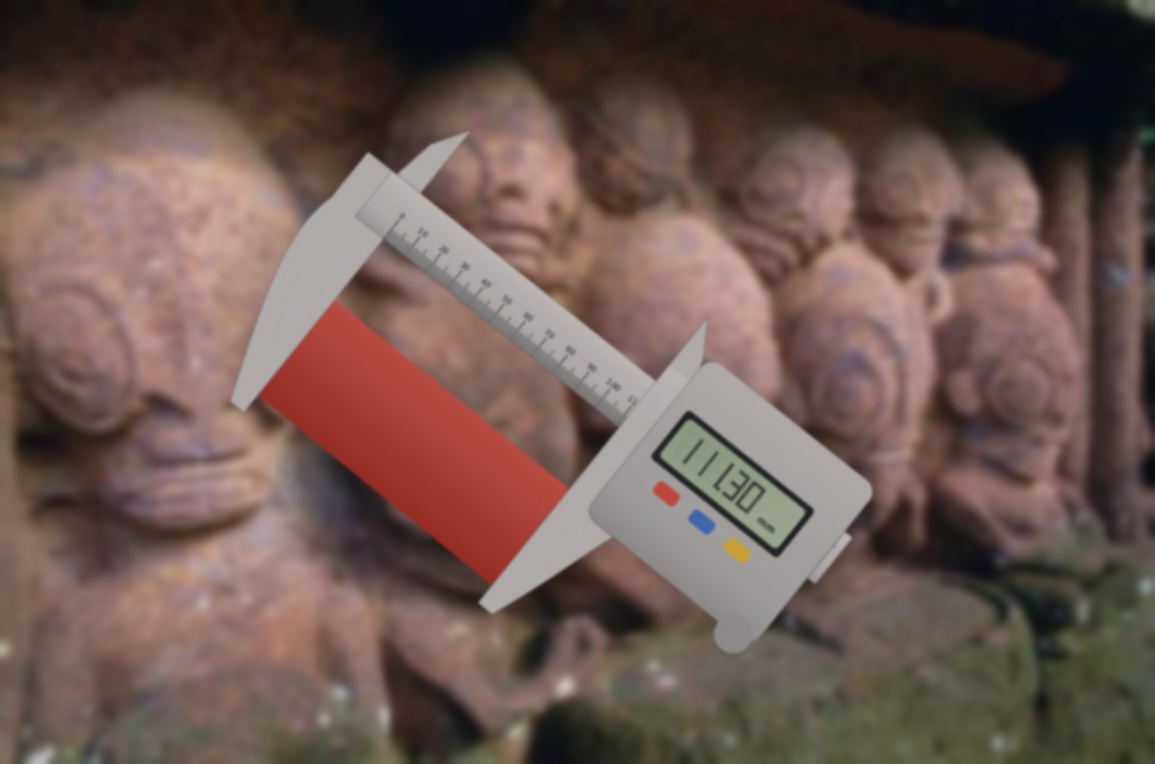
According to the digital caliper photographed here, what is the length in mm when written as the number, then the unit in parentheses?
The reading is 111.30 (mm)
